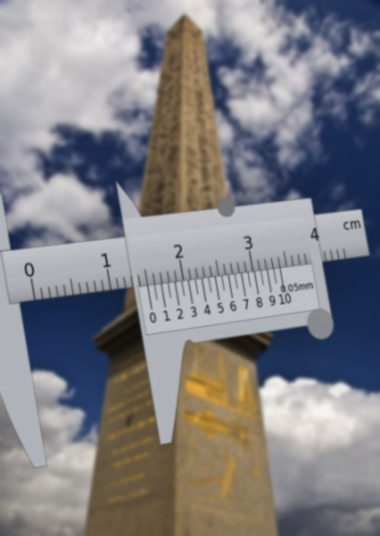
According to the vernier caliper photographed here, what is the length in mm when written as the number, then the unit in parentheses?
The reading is 15.0 (mm)
